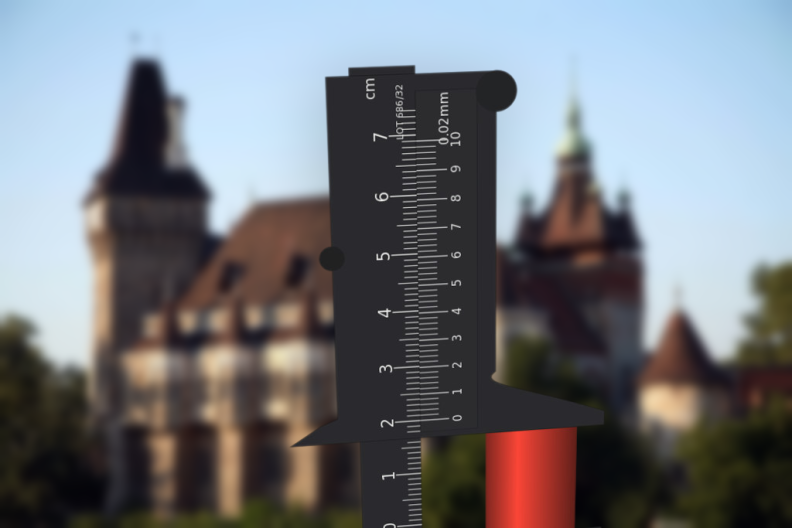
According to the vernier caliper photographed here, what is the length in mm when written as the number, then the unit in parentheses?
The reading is 20.0 (mm)
